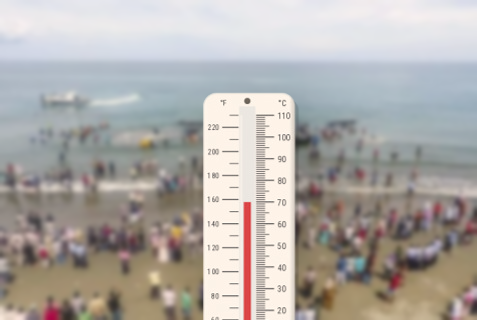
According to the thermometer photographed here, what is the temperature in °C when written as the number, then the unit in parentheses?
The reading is 70 (°C)
